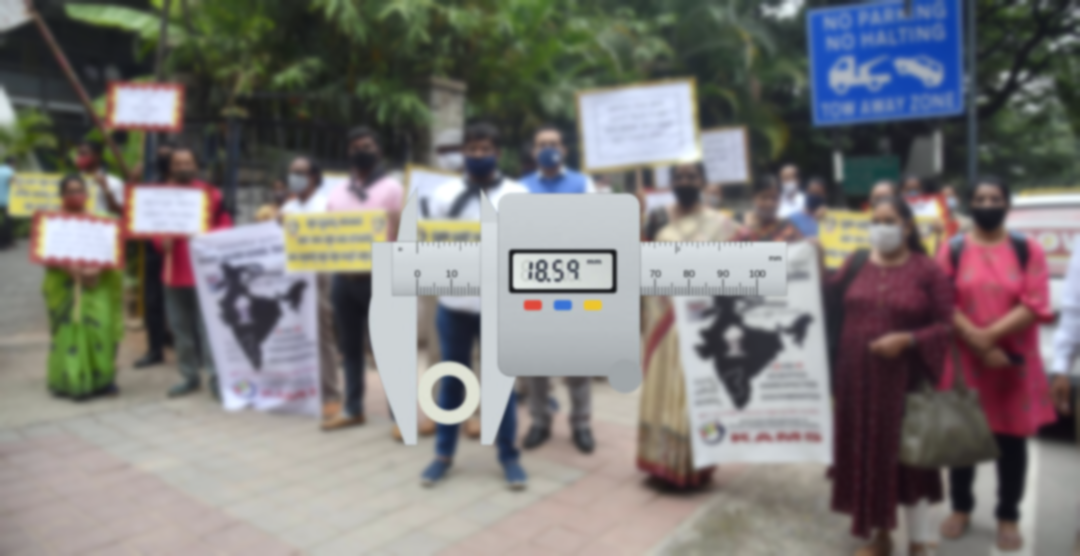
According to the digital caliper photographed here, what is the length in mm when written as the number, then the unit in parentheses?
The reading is 18.59 (mm)
